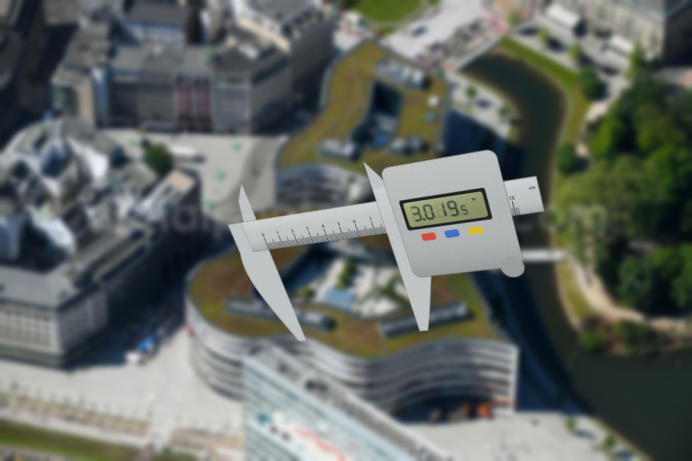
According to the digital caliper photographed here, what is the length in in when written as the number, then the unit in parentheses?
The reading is 3.0195 (in)
